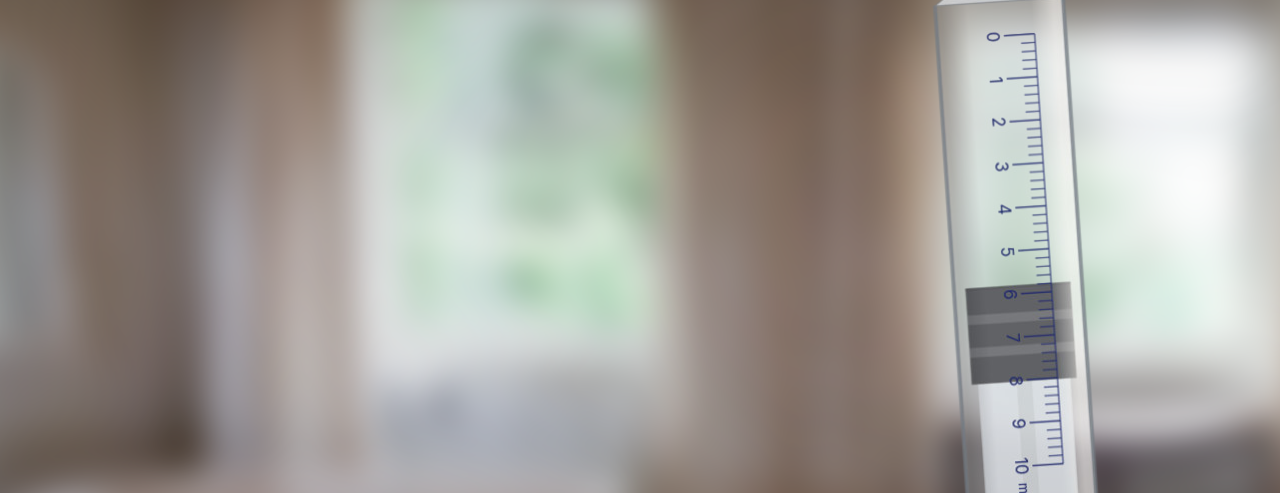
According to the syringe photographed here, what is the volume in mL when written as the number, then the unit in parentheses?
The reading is 5.8 (mL)
